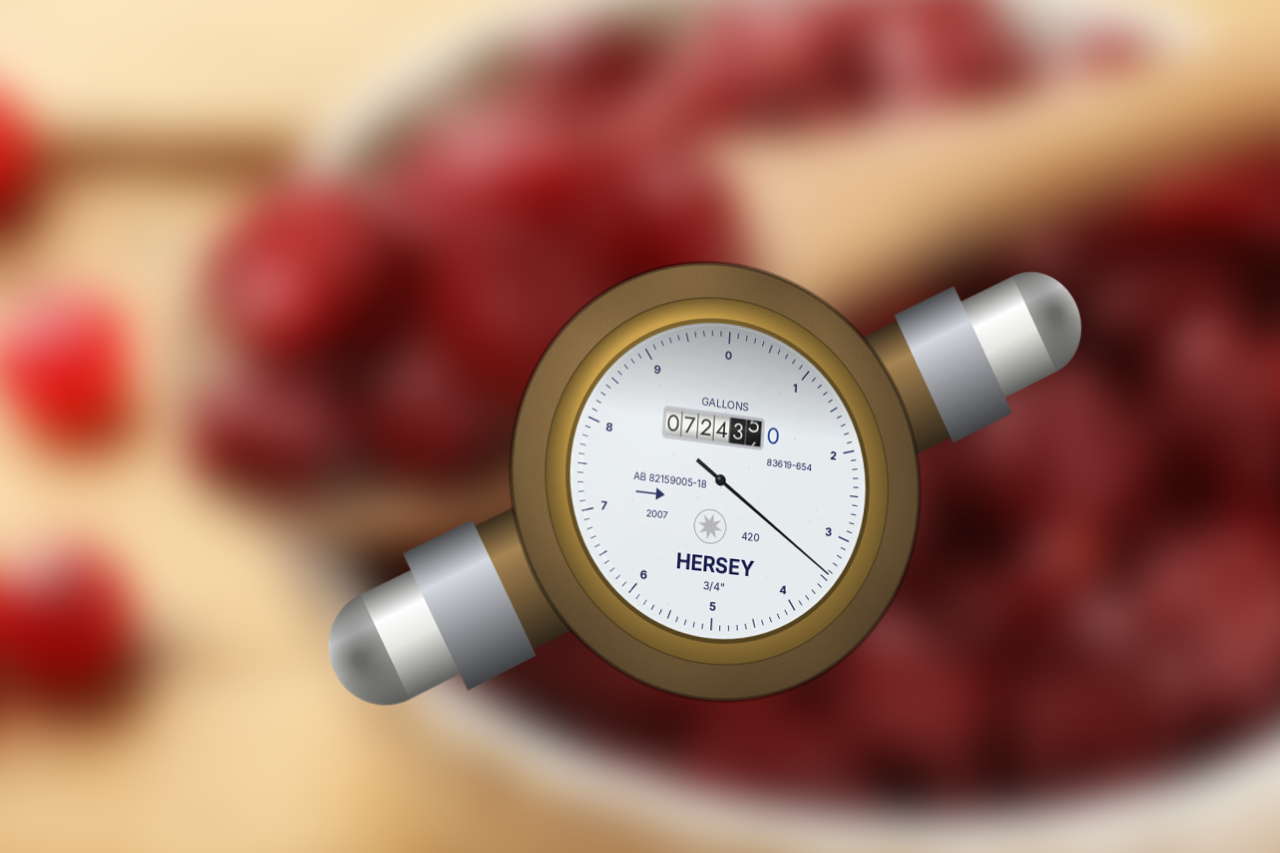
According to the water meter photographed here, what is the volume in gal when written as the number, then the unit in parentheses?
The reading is 724353.4 (gal)
